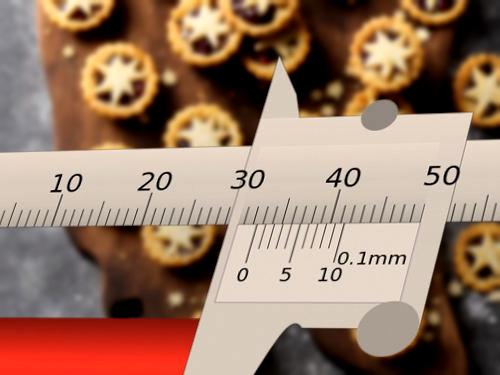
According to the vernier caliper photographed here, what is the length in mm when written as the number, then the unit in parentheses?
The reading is 32.4 (mm)
